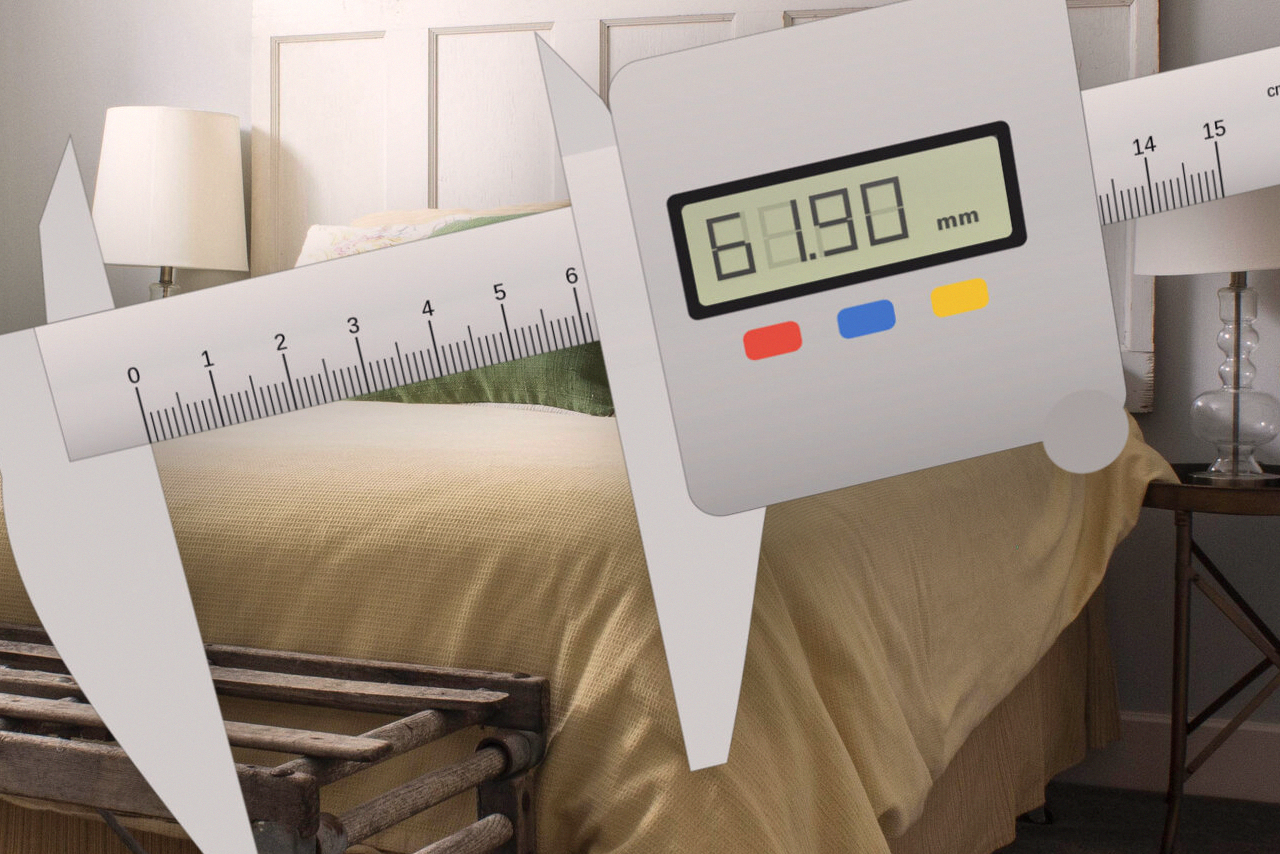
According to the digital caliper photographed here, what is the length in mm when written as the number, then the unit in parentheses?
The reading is 61.90 (mm)
